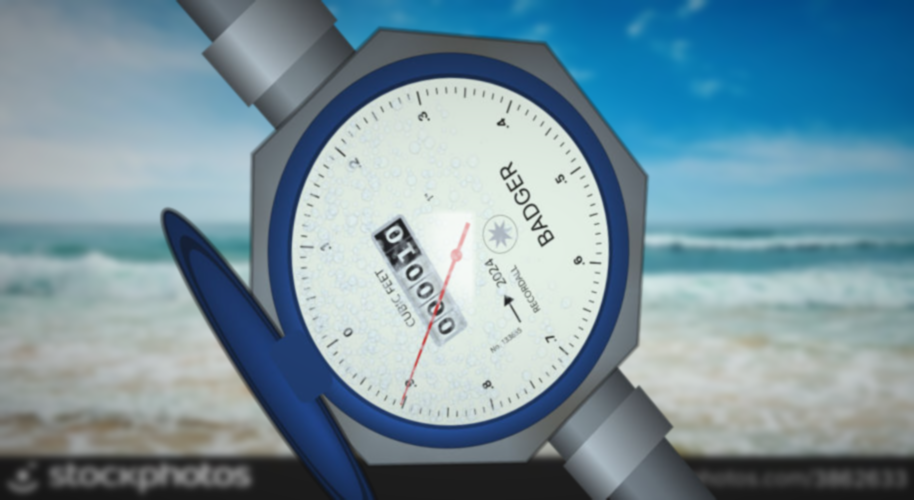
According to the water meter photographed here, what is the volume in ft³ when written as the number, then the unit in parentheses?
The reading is 9.90 (ft³)
